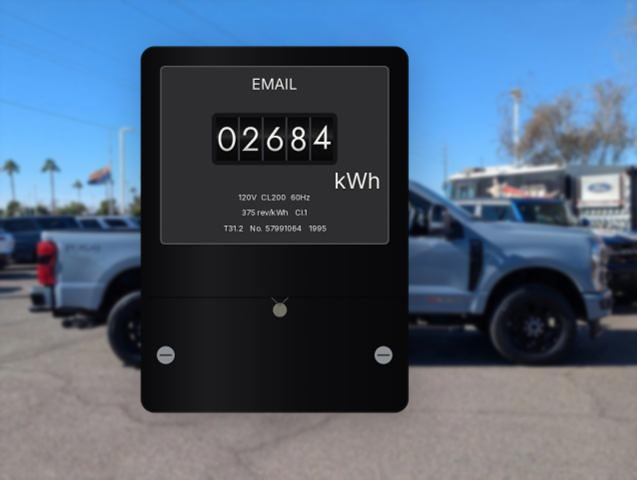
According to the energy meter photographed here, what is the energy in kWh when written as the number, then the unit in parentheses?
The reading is 2684 (kWh)
